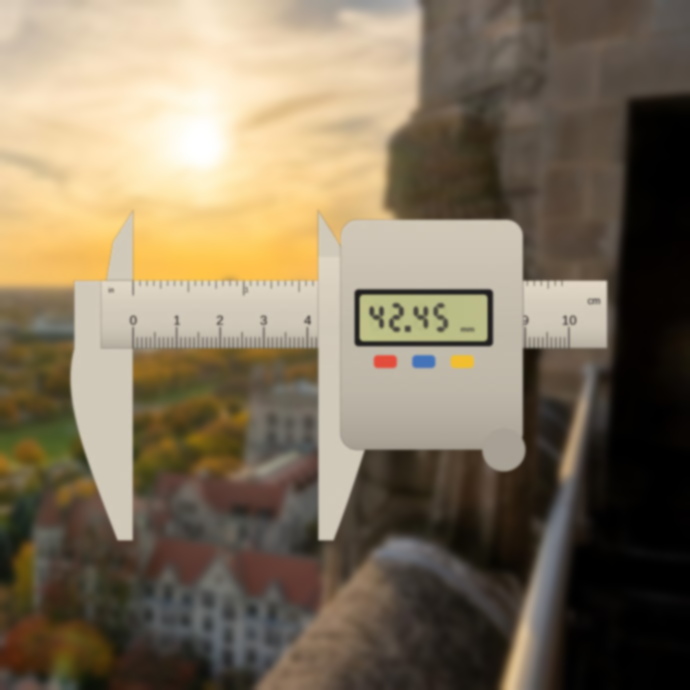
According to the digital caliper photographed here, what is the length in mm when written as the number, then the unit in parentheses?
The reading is 42.45 (mm)
